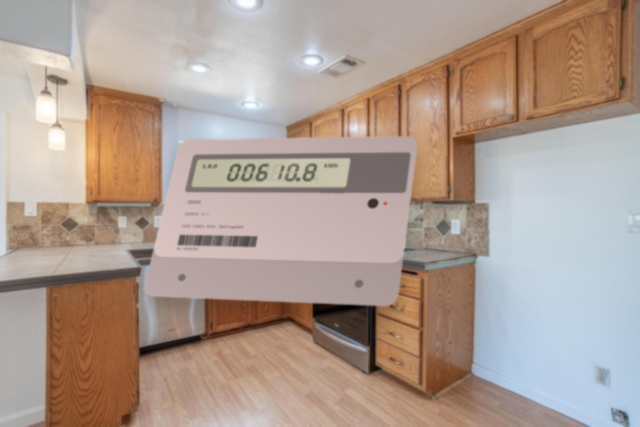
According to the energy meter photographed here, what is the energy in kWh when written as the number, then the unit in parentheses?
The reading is 610.8 (kWh)
